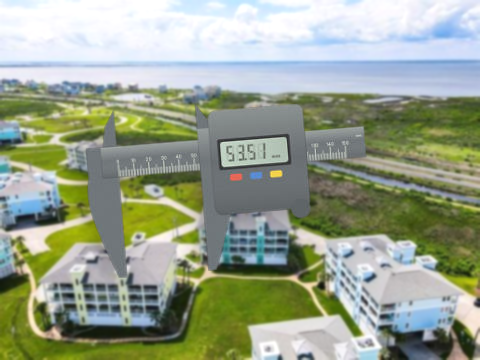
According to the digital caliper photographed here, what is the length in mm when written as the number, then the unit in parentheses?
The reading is 53.51 (mm)
